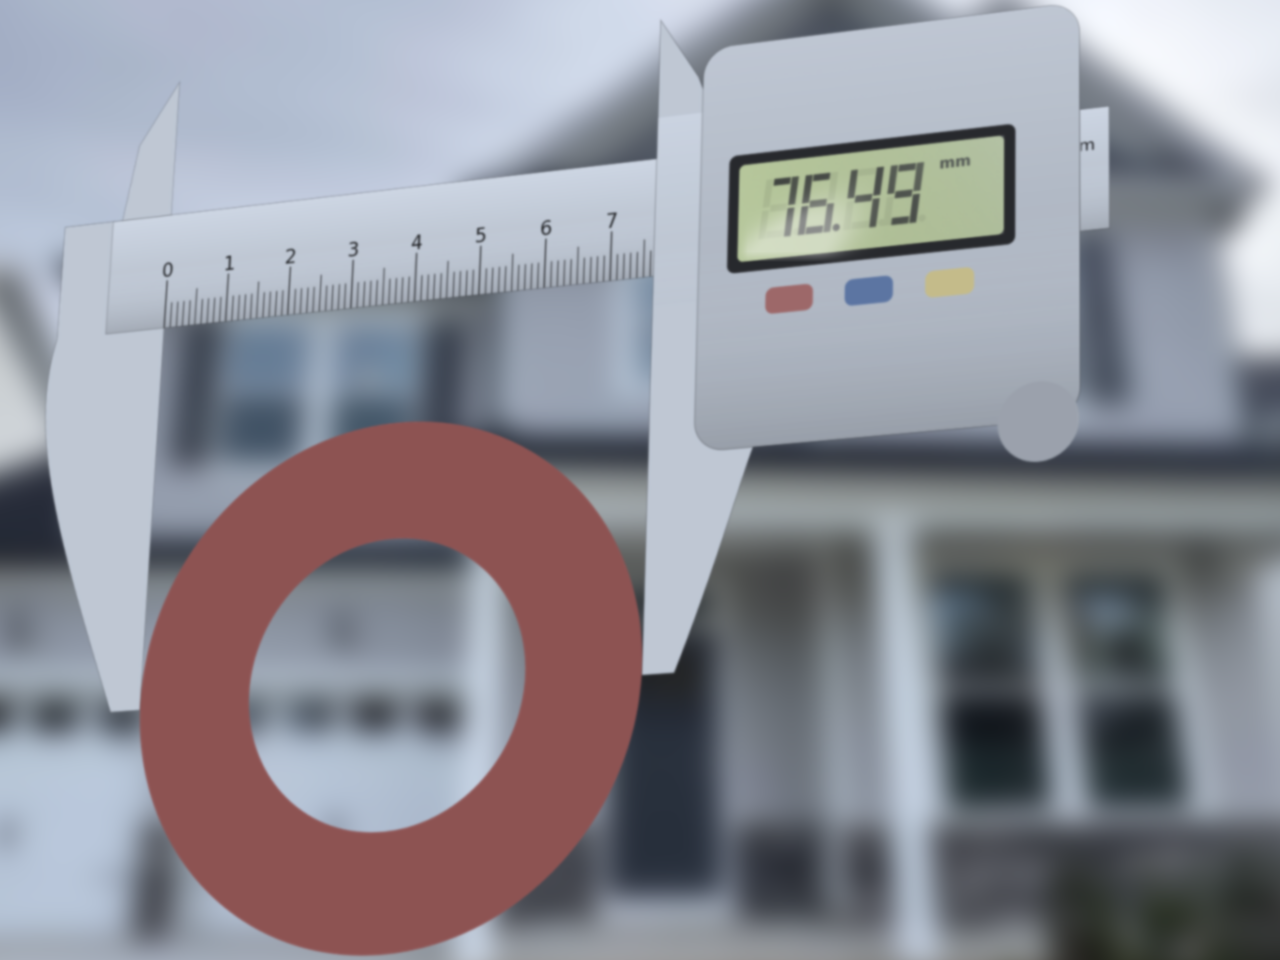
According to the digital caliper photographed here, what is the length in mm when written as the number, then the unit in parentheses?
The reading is 76.49 (mm)
